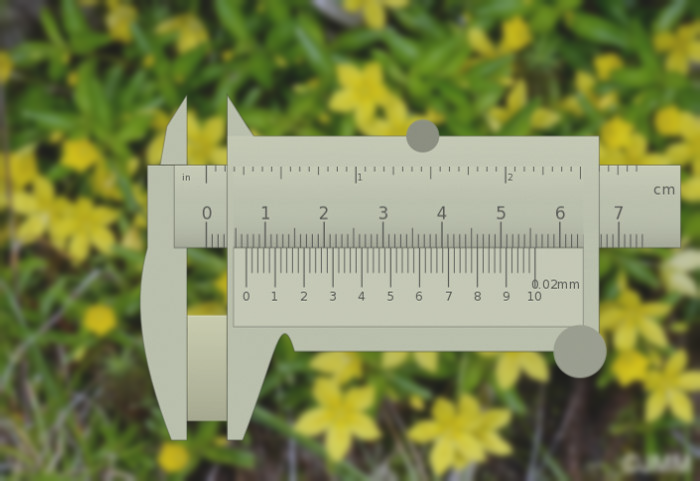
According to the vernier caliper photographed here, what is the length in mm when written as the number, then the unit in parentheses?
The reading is 6.8 (mm)
